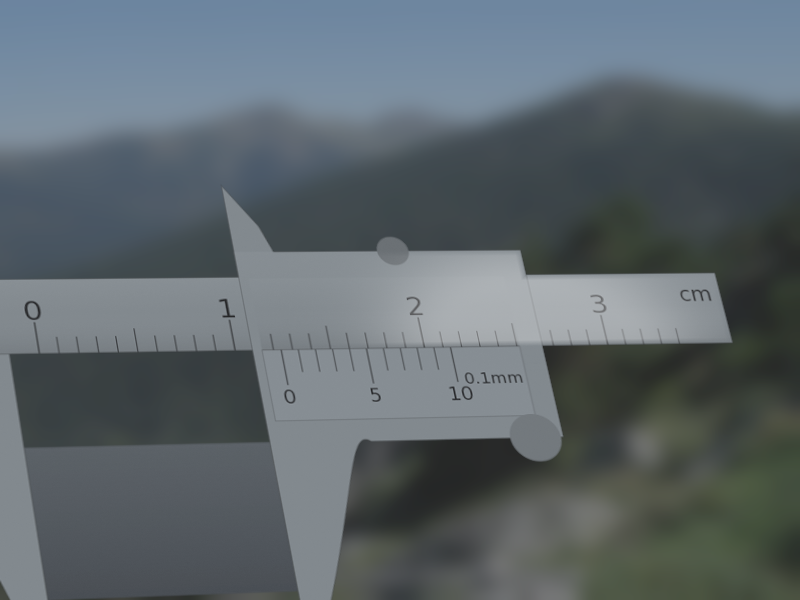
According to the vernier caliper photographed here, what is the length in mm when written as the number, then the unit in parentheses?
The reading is 12.4 (mm)
